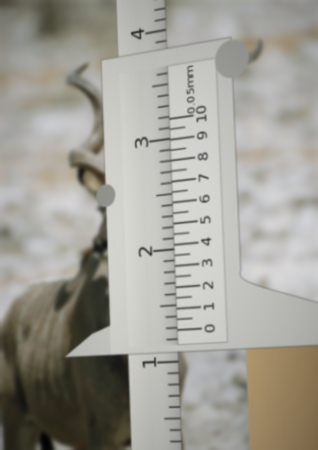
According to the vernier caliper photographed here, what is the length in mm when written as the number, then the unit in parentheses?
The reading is 12.8 (mm)
